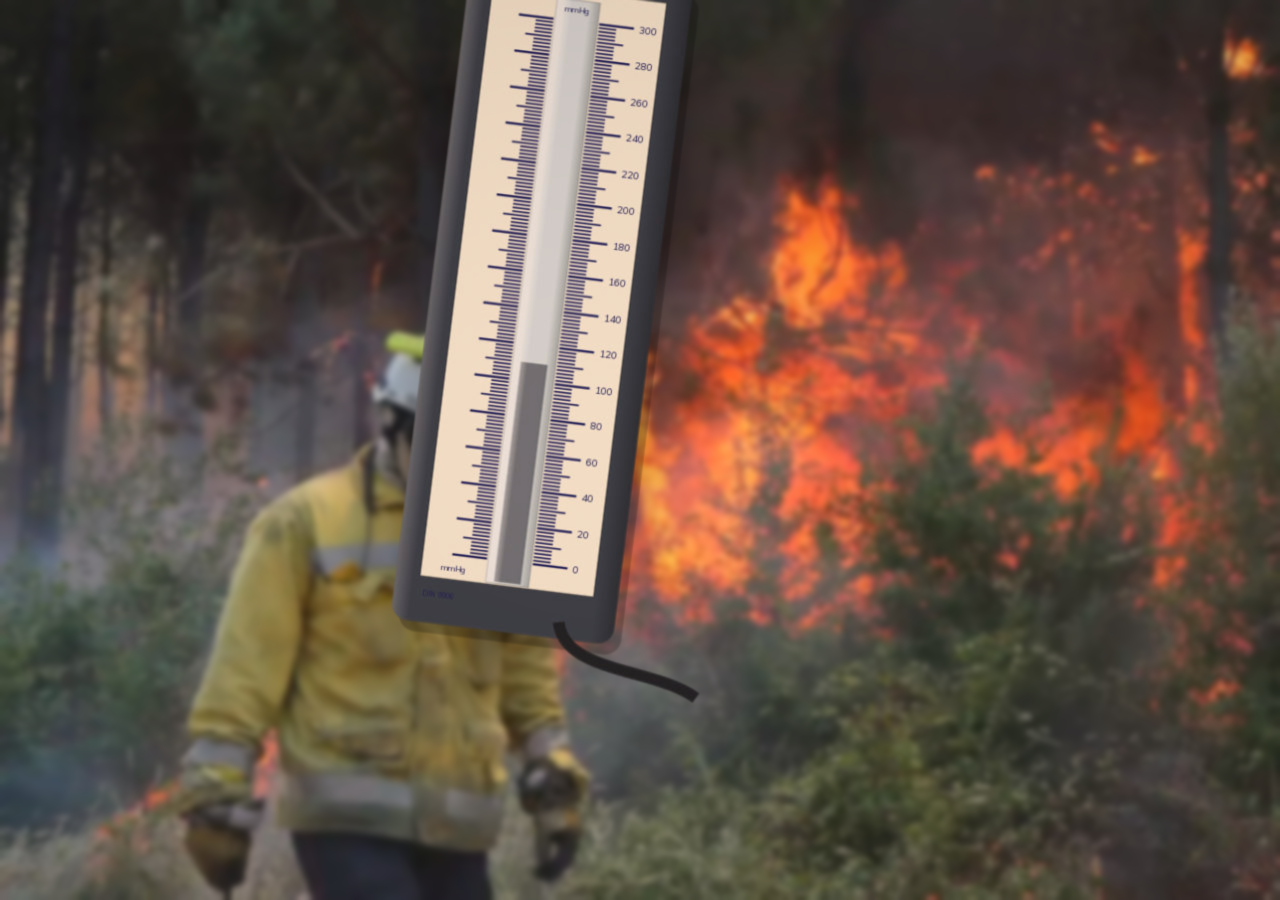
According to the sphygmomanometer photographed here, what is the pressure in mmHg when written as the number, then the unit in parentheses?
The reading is 110 (mmHg)
